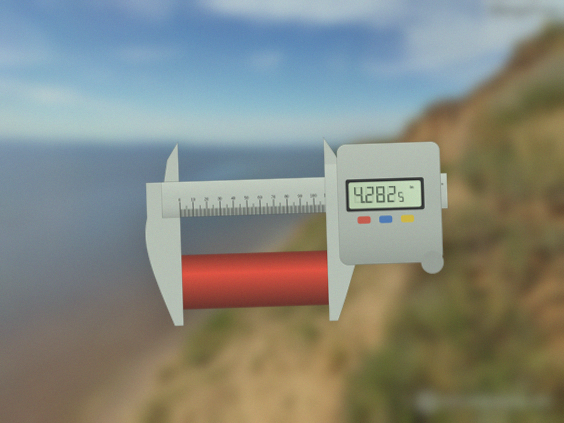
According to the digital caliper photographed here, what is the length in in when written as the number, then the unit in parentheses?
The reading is 4.2825 (in)
